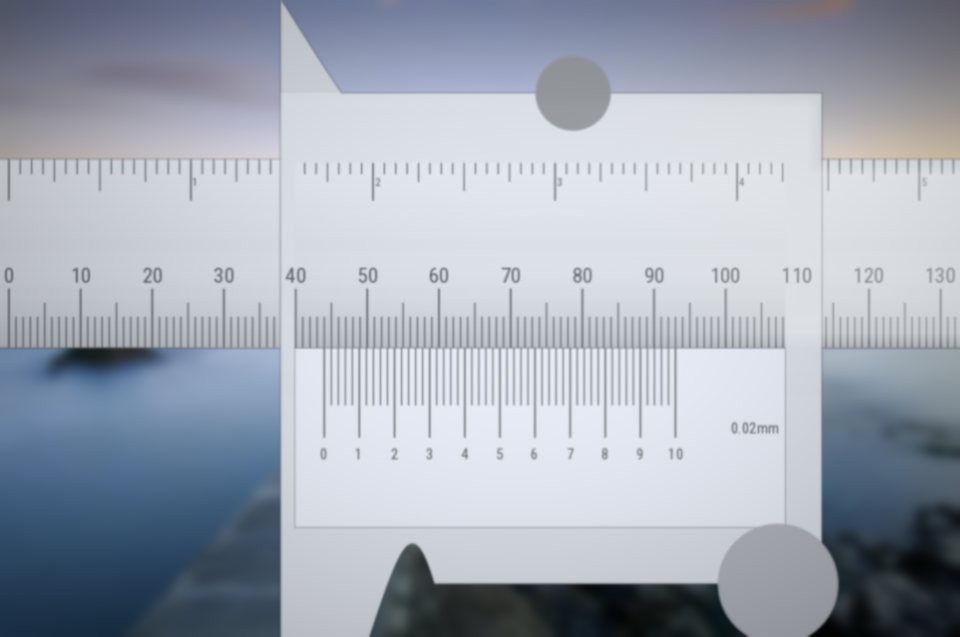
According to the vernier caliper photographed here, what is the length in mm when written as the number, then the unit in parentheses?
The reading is 44.0 (mm)
